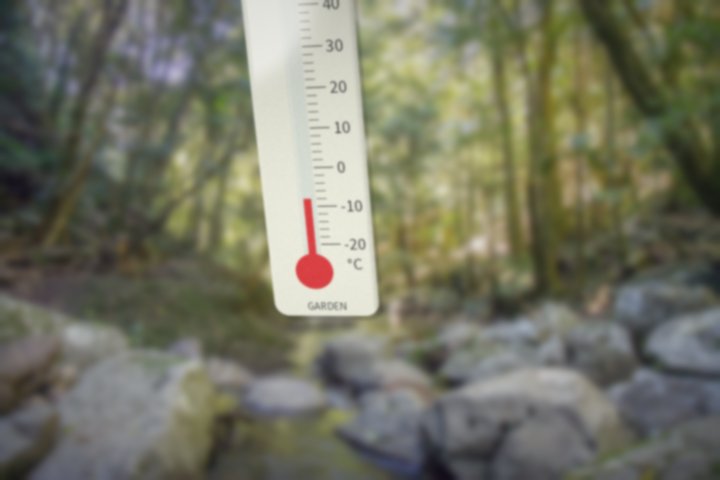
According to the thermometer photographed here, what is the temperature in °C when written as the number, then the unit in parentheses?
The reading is -8 (°C)
